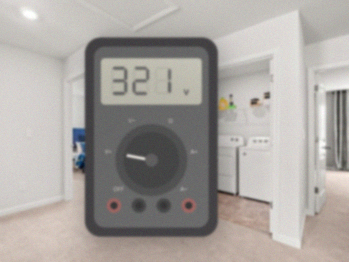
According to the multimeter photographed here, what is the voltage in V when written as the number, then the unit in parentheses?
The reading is 321 (V)
